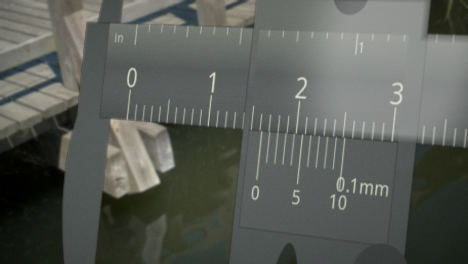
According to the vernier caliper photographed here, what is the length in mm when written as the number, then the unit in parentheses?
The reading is 16.2 (mm)
